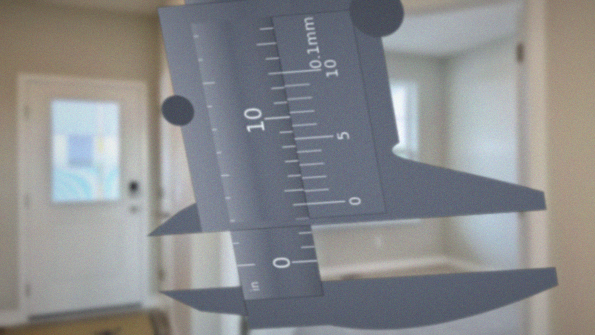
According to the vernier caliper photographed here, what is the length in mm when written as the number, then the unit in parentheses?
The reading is 4.0 (mm)
